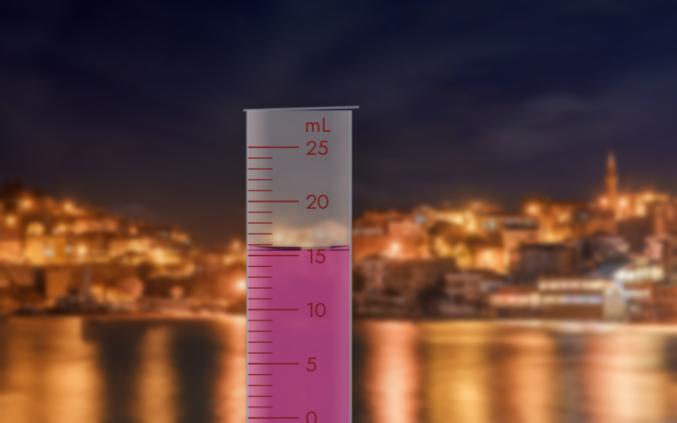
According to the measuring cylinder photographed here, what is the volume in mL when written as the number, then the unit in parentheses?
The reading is 15.5 (mL)
